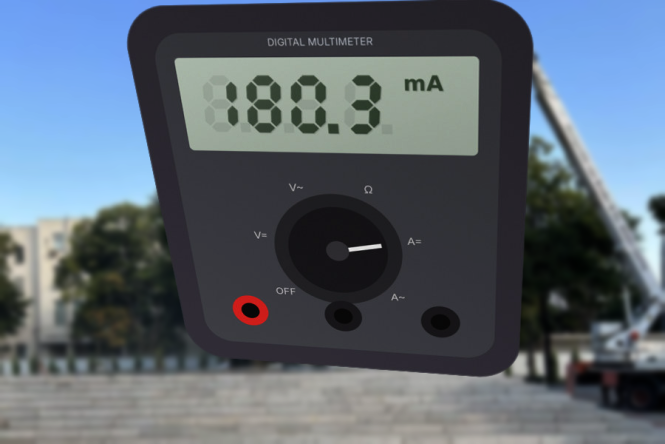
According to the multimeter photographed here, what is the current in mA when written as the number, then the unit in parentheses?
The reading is 180.3 (mA)
